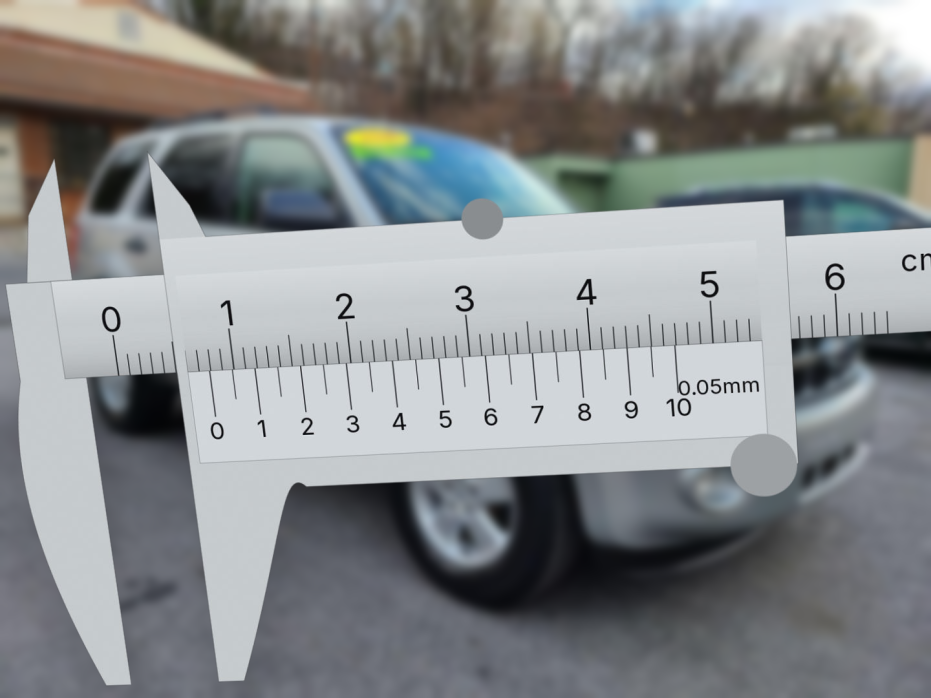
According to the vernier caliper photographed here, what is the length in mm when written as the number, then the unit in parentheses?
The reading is 7.9 (mm)
